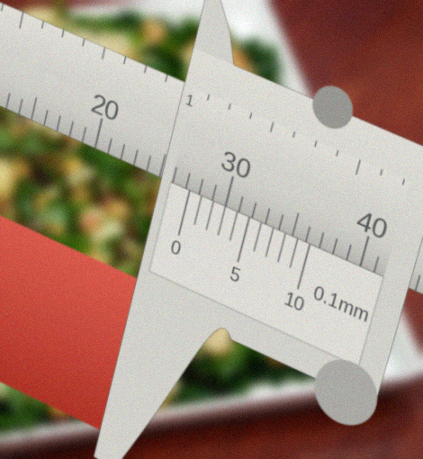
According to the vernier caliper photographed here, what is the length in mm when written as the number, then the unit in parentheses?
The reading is 27.3 (mm)
